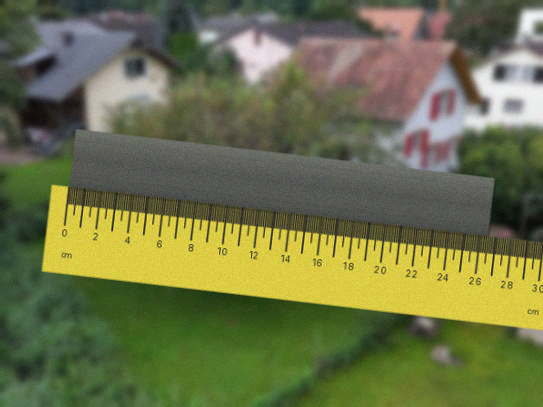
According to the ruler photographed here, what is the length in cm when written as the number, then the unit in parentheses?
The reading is 26.5 (cm)
